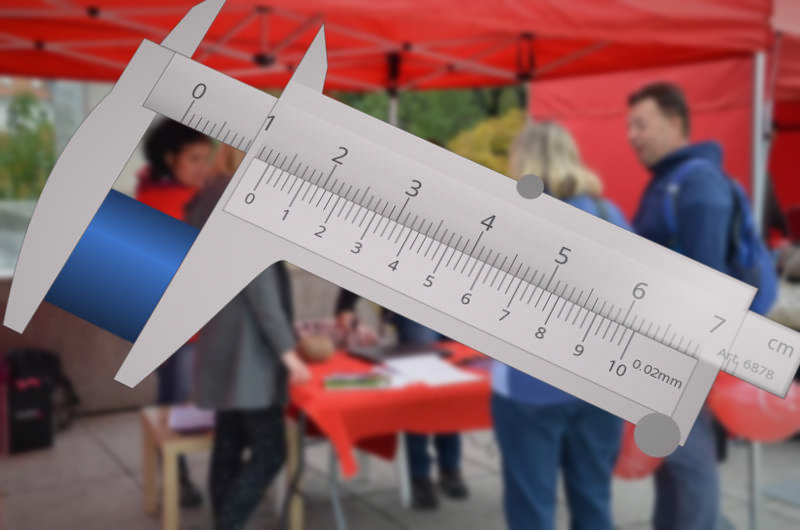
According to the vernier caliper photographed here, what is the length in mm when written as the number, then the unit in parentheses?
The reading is 12.6 (mm)
